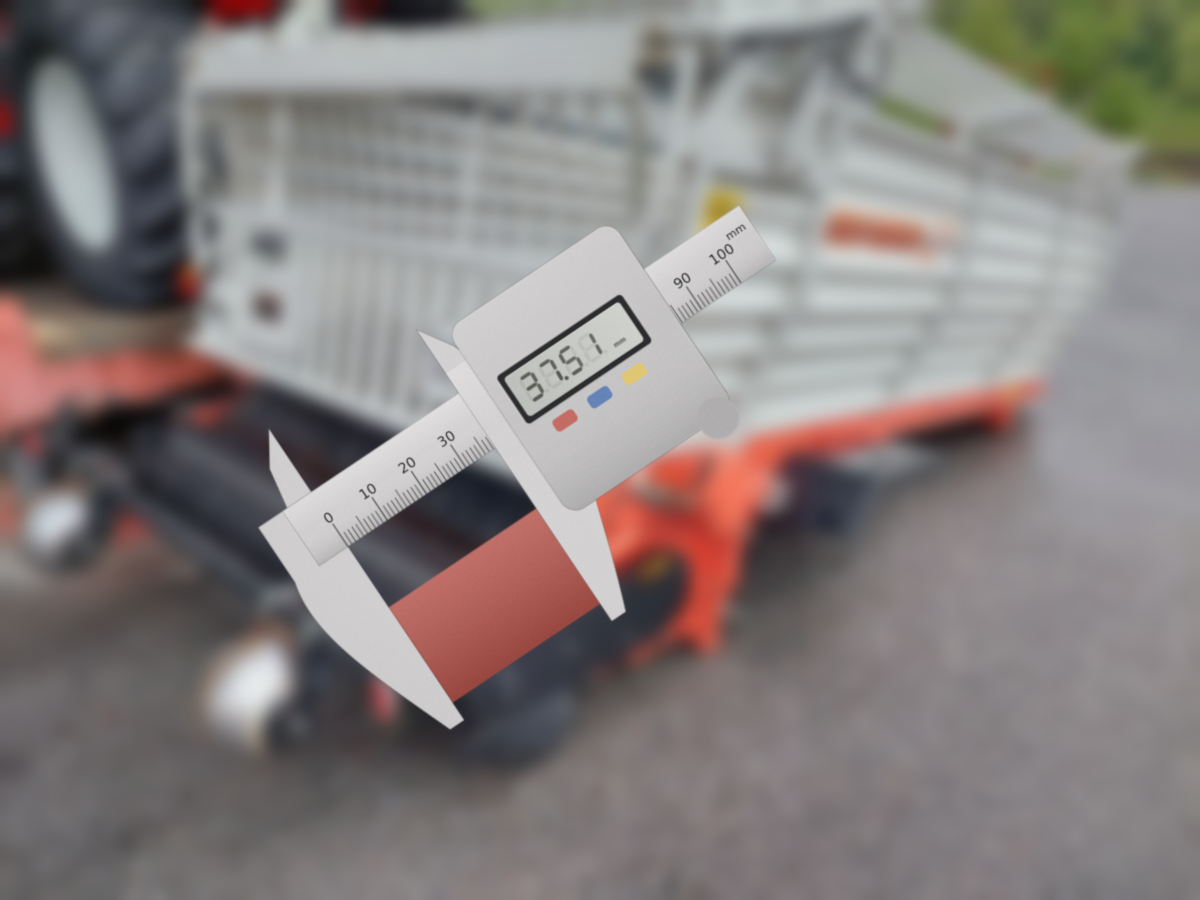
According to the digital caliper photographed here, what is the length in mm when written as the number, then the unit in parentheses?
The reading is 37.51 (mm)
